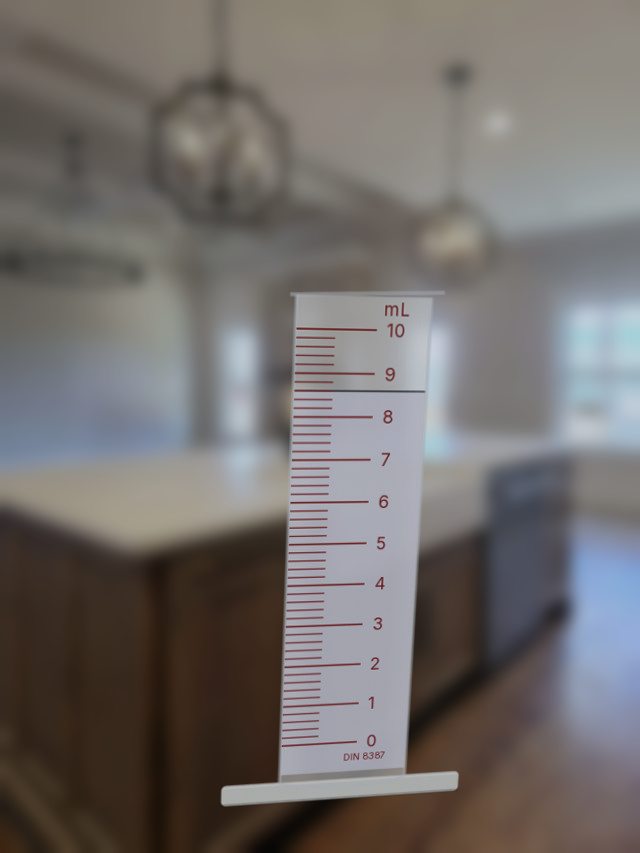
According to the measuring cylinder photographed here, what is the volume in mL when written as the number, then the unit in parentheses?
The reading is 8.6 (mL)
